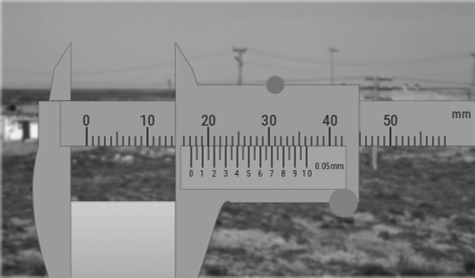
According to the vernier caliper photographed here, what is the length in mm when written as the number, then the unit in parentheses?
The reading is 17.2 (mm)
